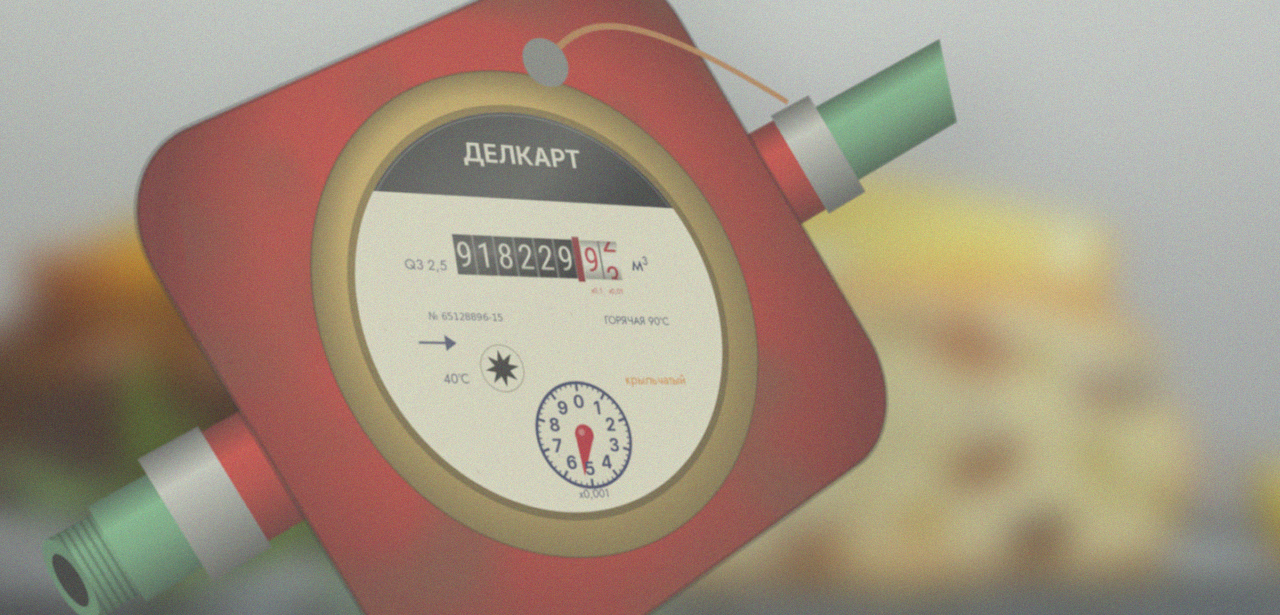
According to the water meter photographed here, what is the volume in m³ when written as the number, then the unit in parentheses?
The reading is 918229.925 (m³)
